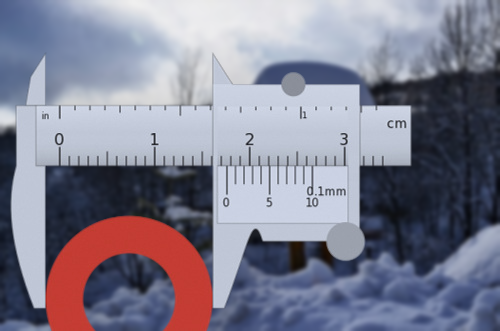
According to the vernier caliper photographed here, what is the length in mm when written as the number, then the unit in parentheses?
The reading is 17.6 (mm)
